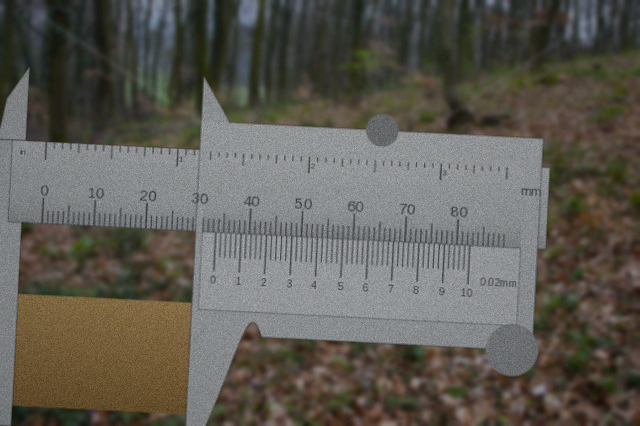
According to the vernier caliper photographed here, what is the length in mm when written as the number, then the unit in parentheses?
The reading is 33.5 (mm)
